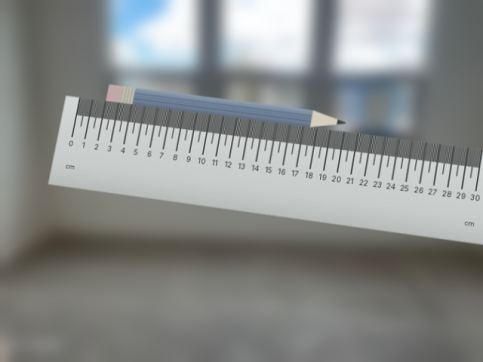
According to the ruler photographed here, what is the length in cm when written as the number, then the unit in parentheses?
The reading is 18 (cm)
